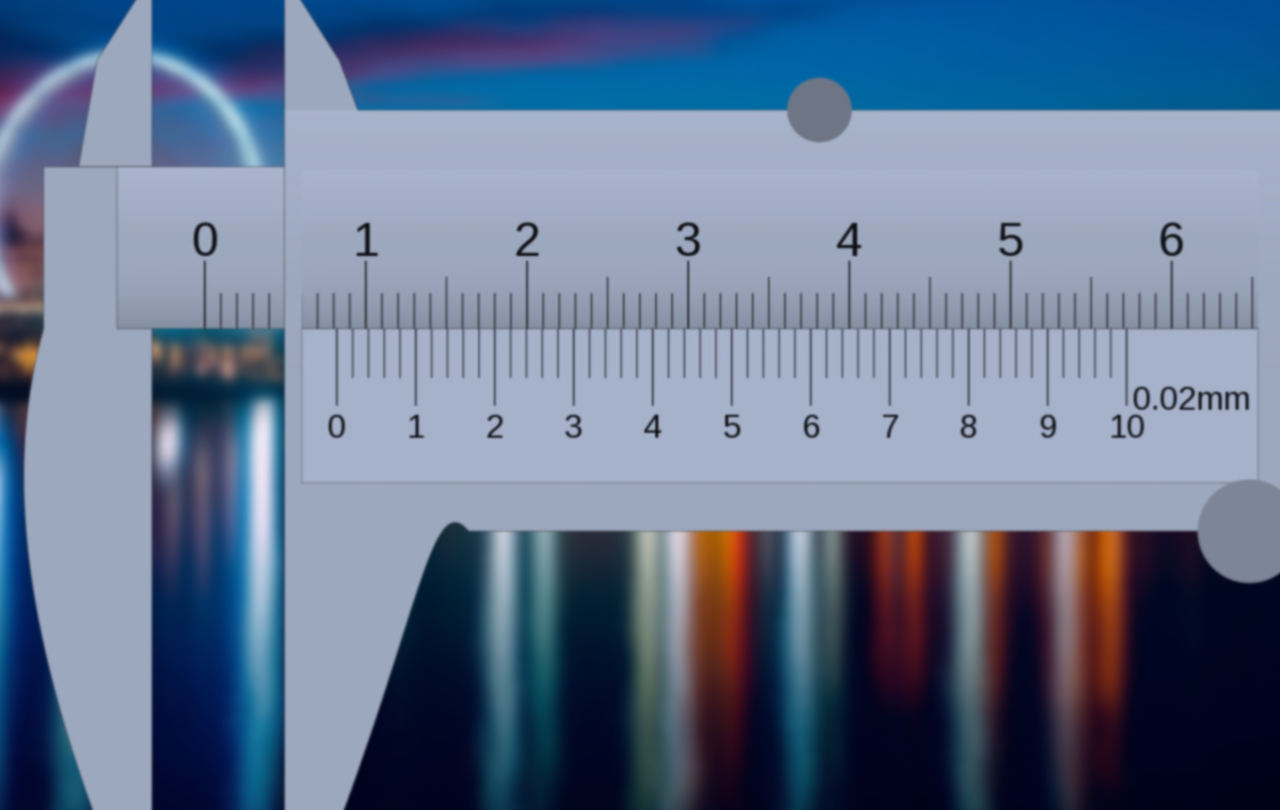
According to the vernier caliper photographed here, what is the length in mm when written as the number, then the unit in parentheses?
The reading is 8.2 (mm)
